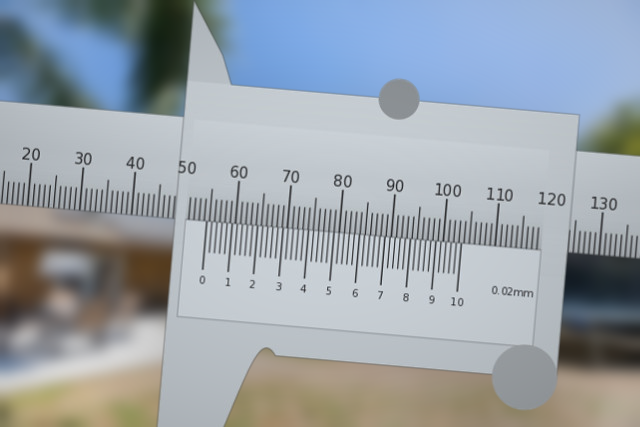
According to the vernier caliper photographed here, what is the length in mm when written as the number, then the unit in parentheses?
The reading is 54.5 (mm)
